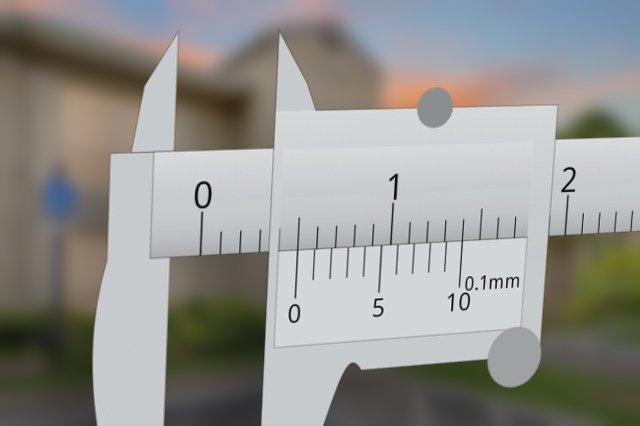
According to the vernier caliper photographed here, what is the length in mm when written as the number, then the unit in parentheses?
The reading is 5.0 (mm)
